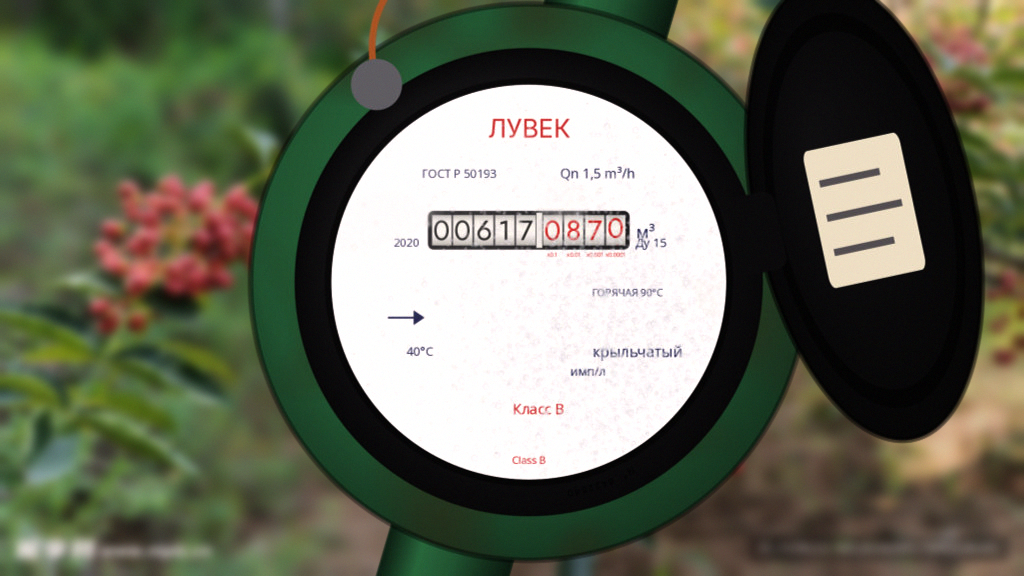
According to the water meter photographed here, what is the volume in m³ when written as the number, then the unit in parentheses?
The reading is 617.0870 (m³)
